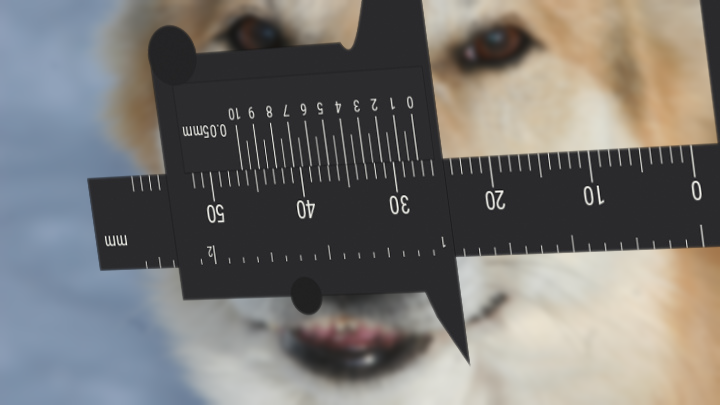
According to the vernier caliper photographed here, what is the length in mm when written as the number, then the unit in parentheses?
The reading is 27.4 (mm)
